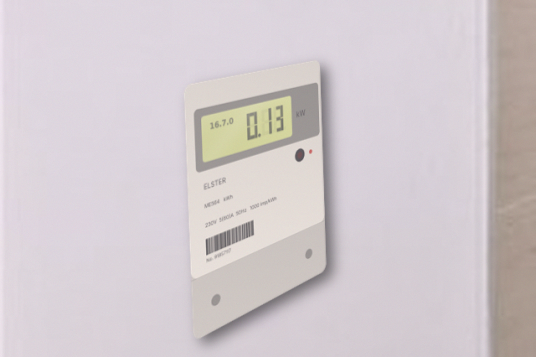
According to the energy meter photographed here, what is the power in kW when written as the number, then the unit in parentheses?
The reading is 0.13 (kW)
